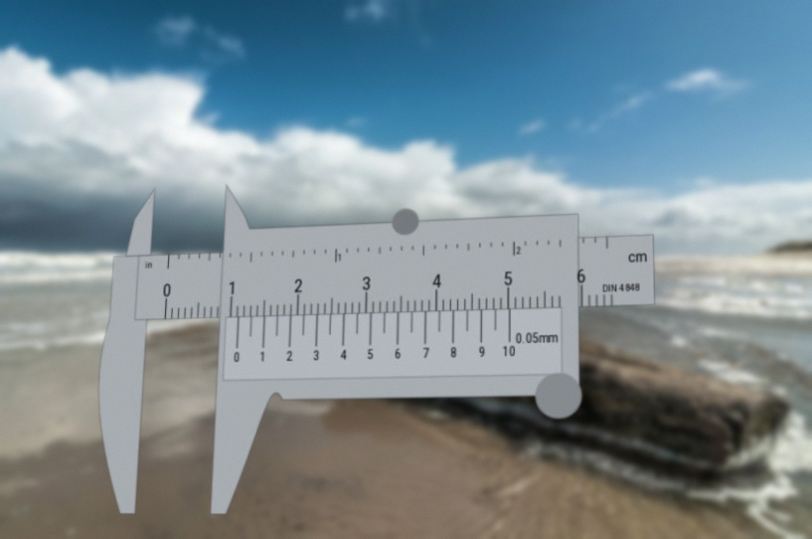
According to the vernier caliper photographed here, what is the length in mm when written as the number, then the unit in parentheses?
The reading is 11.2 (mm)
